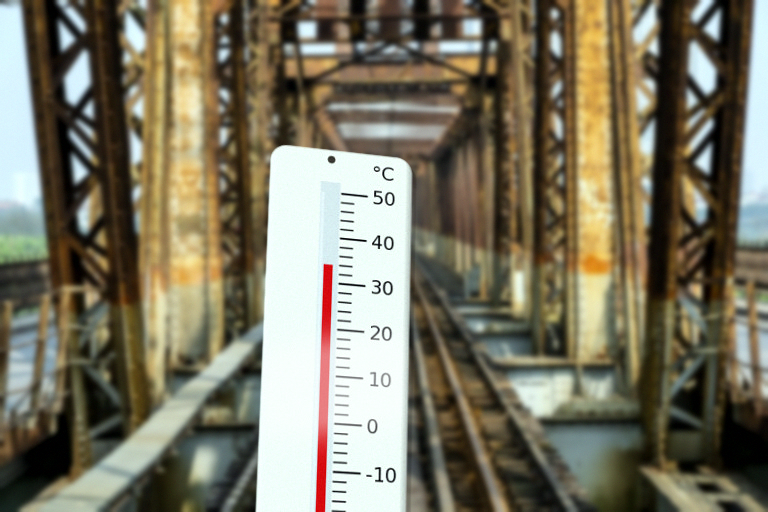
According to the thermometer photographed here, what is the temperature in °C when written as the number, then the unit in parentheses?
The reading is 34 (°C)
